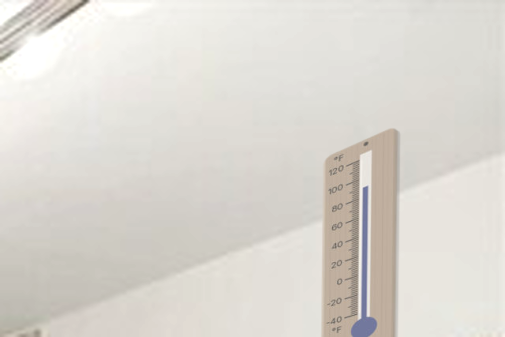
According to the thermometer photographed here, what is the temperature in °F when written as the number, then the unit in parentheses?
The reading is 90 (°F)
